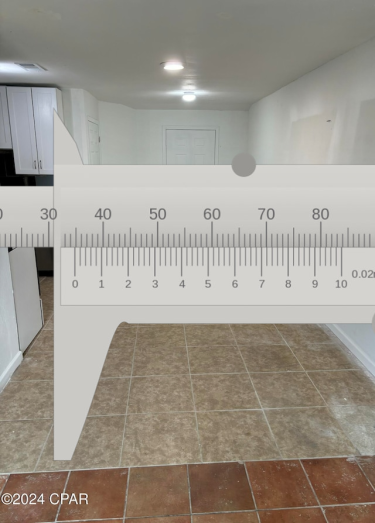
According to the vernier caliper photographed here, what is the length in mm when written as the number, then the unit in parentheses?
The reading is 34.8 (mm)
